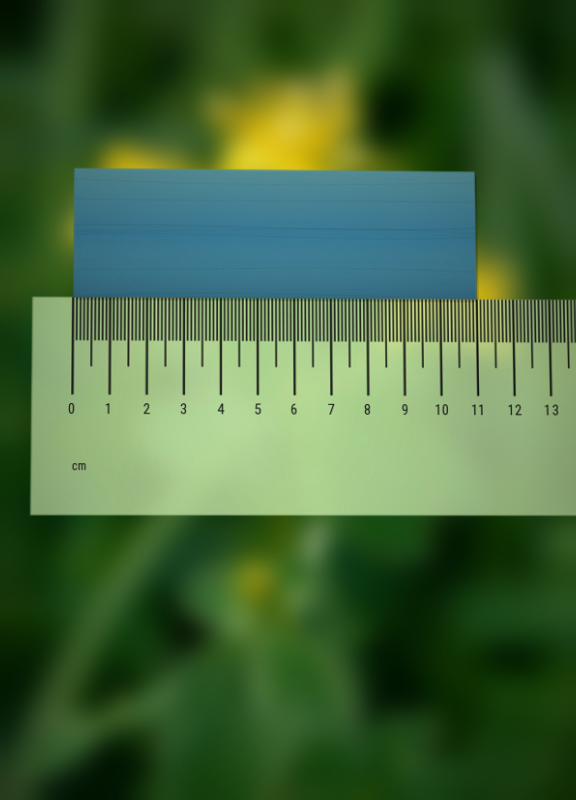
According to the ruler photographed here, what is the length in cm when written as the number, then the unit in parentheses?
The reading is 11 (cm)
